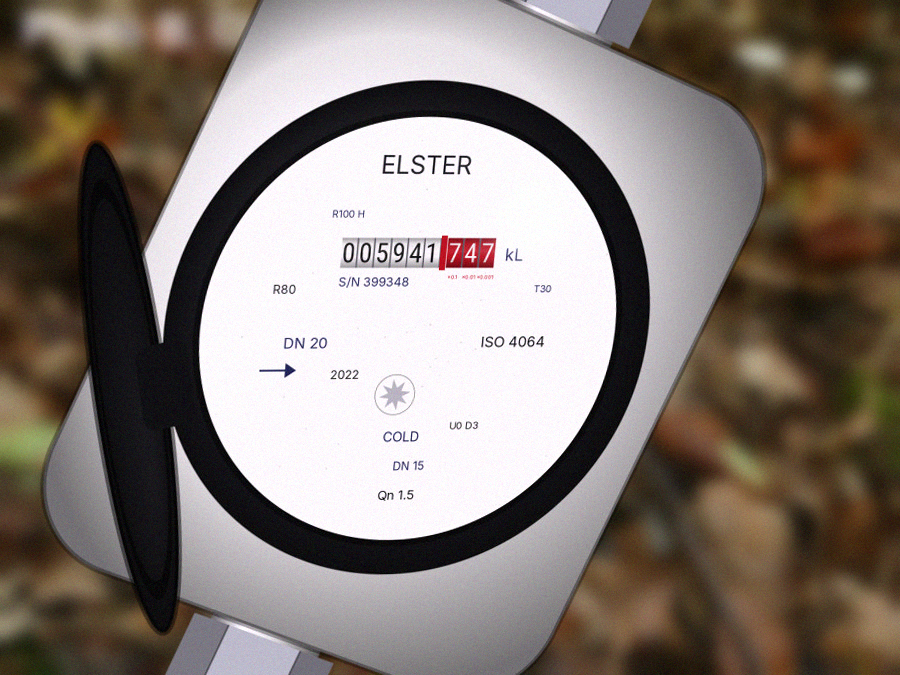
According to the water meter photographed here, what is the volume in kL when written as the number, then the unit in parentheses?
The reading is 5941.747 (kL)
